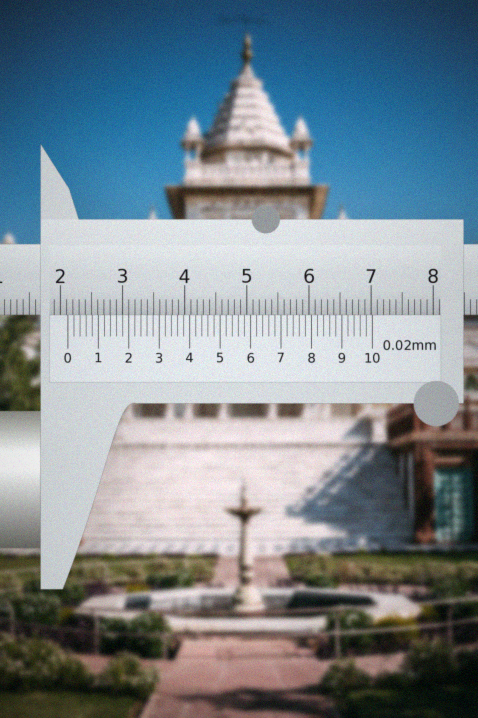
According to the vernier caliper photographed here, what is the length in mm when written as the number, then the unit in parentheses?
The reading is 21.2 (mm)
